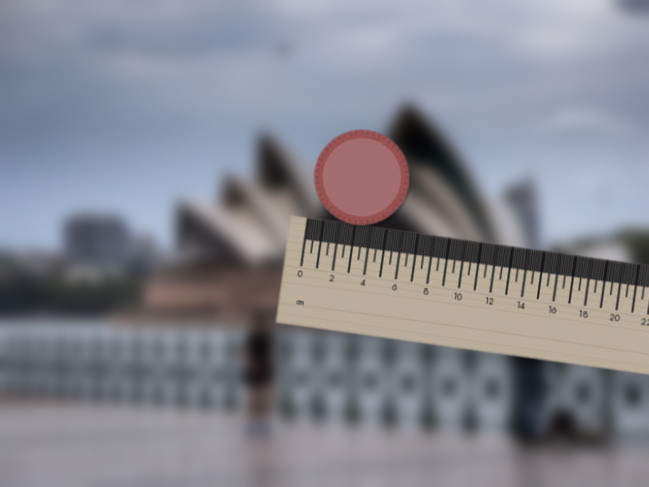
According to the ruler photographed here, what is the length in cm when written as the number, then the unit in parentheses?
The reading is 6 (cm)
